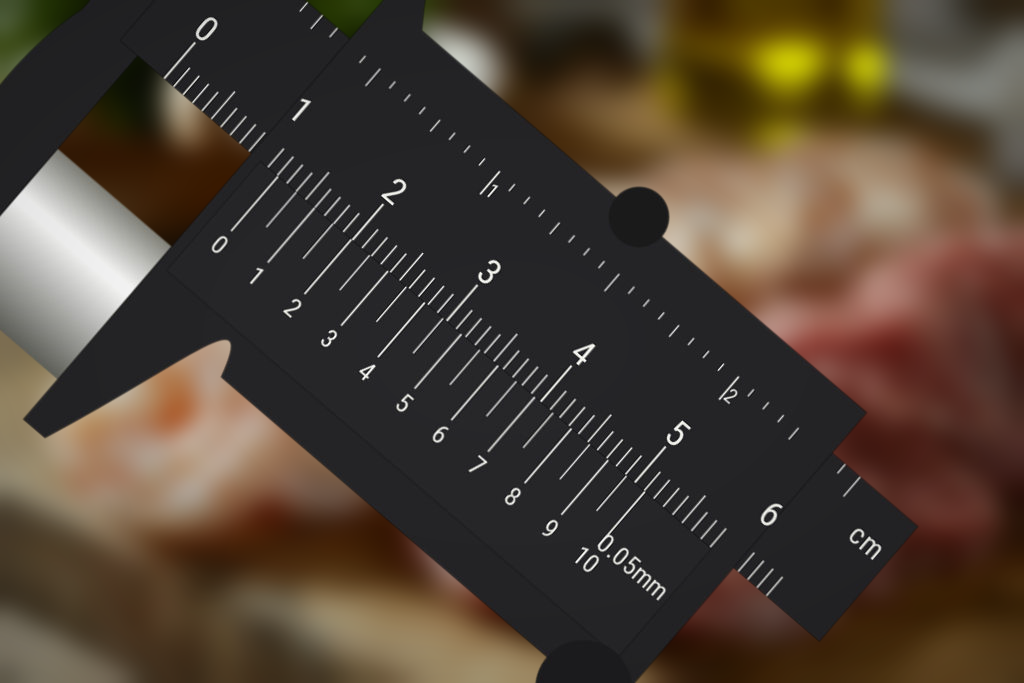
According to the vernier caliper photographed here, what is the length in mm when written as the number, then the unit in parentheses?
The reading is 12.1 (mm)
